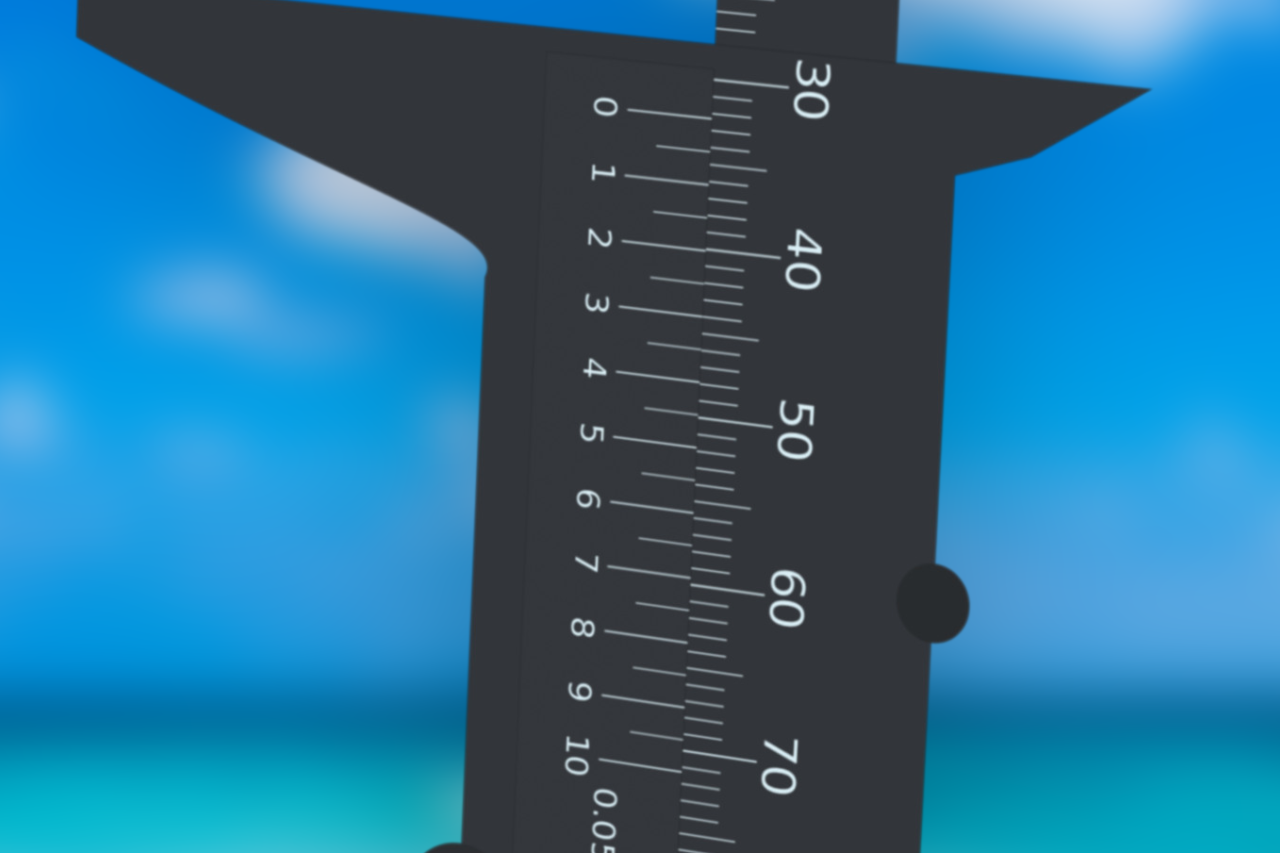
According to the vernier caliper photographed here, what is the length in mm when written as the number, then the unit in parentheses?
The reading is 32.3 (mm)
